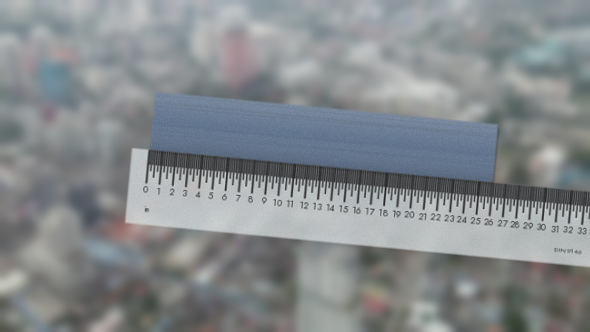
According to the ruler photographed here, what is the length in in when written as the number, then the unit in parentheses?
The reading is 26 (in)
